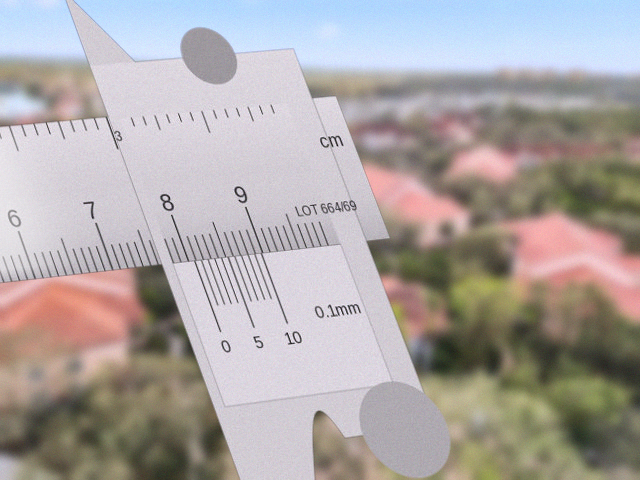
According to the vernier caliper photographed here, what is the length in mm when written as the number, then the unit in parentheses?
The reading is 80.8 (mm)
